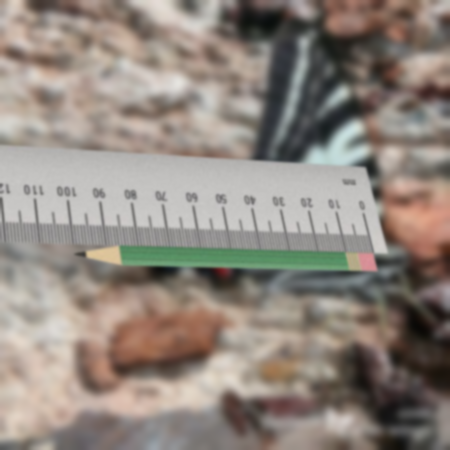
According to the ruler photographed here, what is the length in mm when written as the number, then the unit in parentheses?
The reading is 100 (mm)
